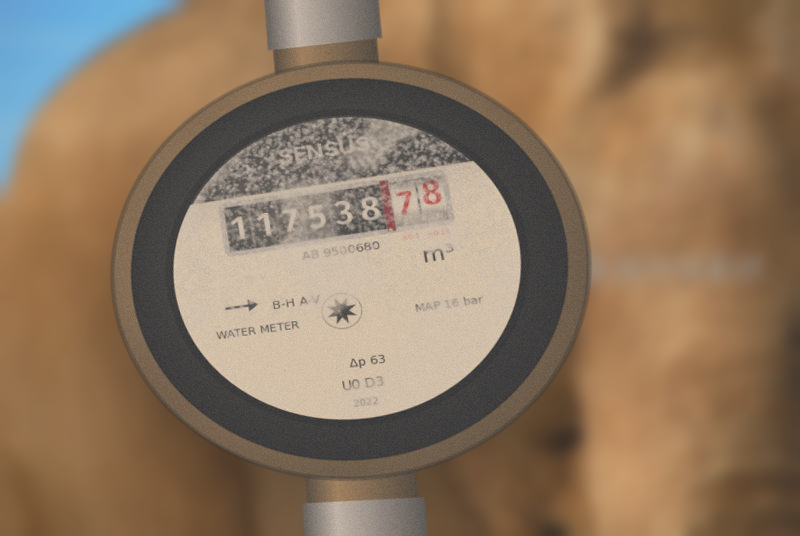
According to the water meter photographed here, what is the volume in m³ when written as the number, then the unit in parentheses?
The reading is 117538.78 (m³)
